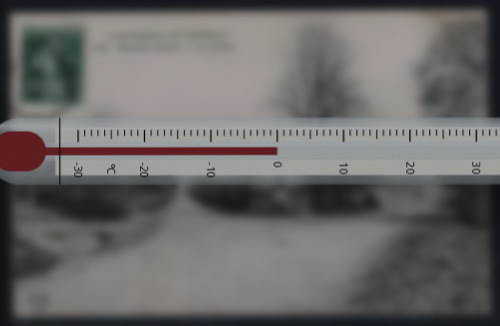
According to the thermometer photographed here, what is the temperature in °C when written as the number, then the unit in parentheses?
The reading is 0 (°C)
